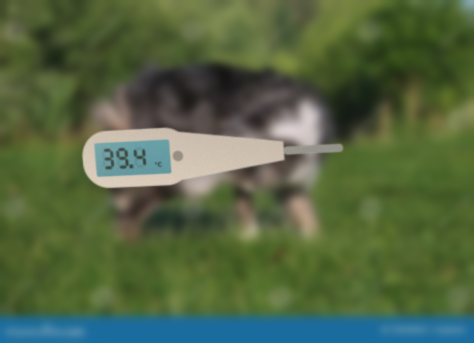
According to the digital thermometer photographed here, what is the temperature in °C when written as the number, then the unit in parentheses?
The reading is 39.4 (°C)
